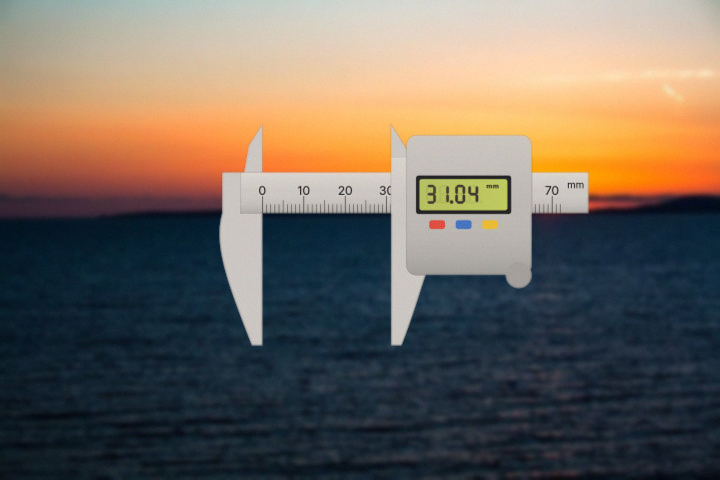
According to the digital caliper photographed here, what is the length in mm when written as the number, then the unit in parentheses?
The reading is 31.04 (mm)
